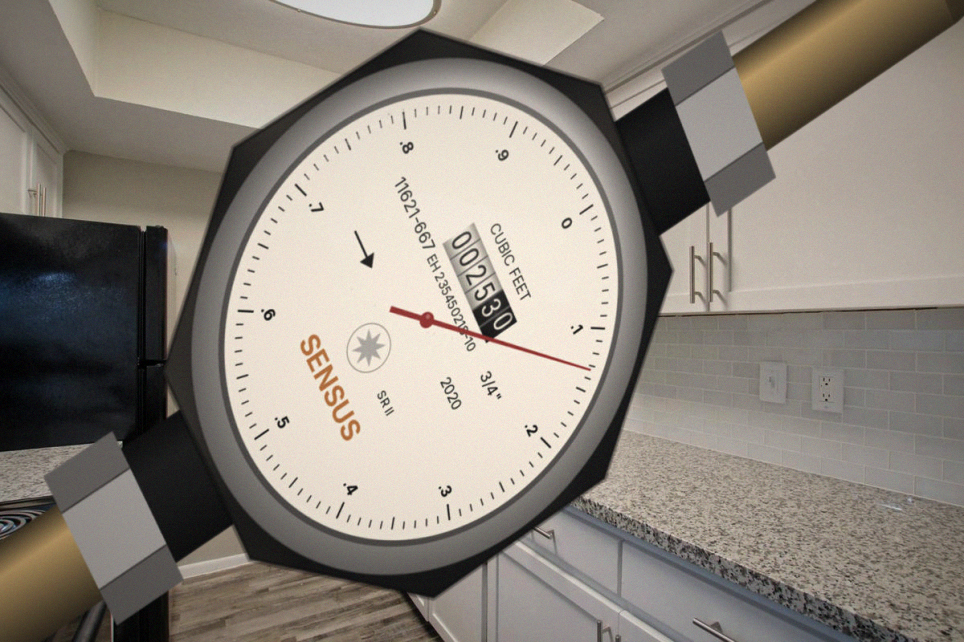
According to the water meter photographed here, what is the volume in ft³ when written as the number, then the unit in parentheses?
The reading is 2530.13 (ft³)
